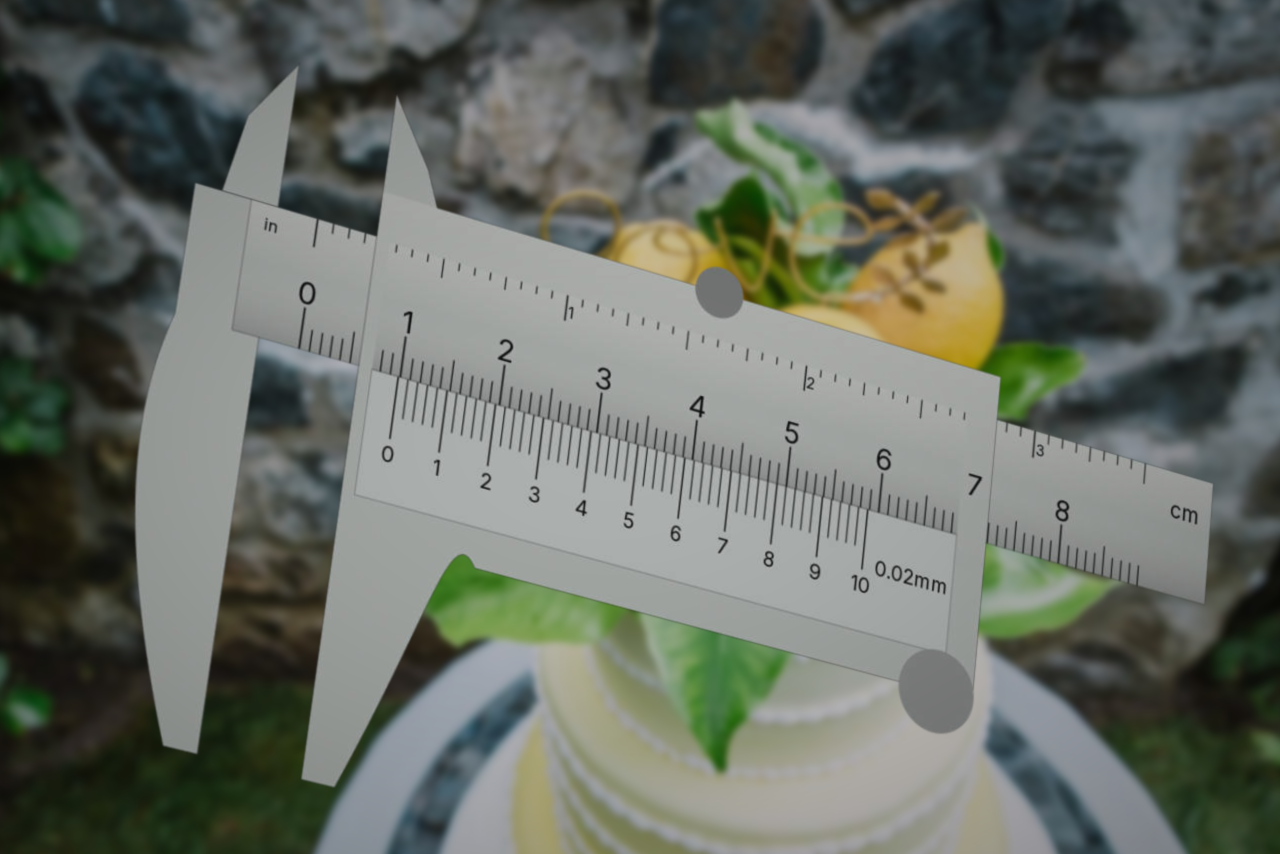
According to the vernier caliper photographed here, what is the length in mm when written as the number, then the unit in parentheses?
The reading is 9.8 (mm)
